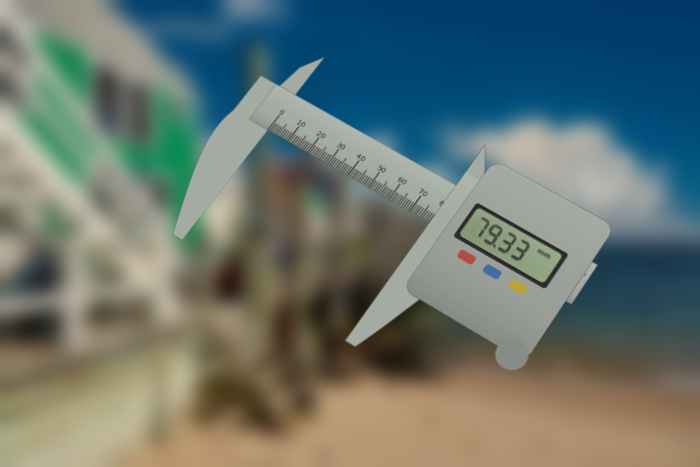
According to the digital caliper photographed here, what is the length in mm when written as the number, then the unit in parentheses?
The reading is 79.33 (mm)
